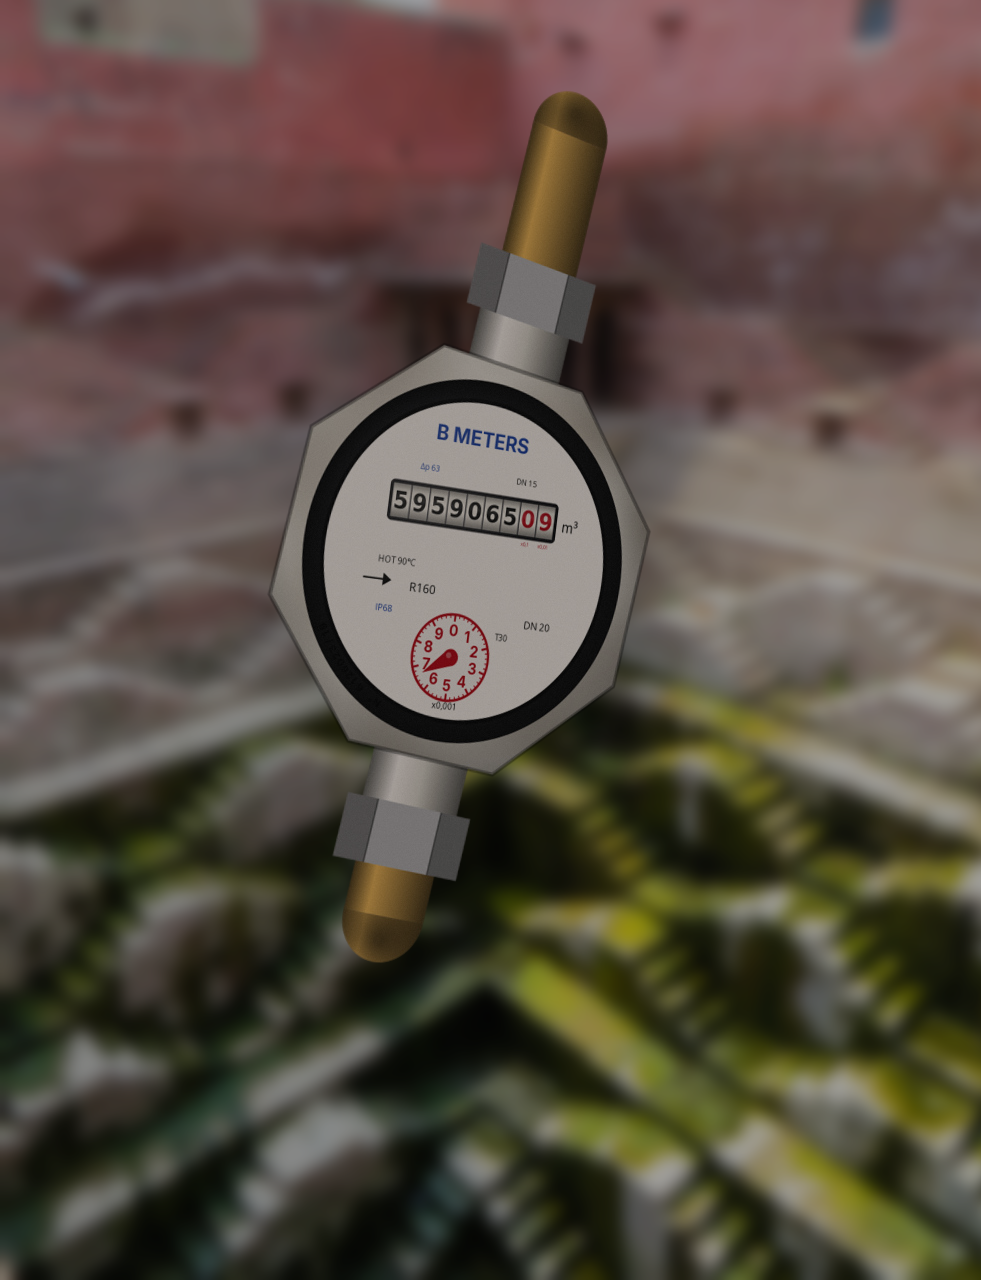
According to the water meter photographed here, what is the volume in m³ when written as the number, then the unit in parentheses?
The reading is 5959065.096 (m³)
